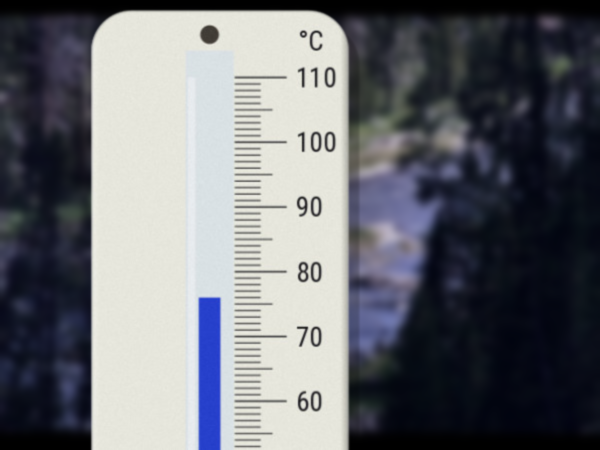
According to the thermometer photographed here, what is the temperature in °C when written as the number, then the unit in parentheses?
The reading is 76 (°C)
